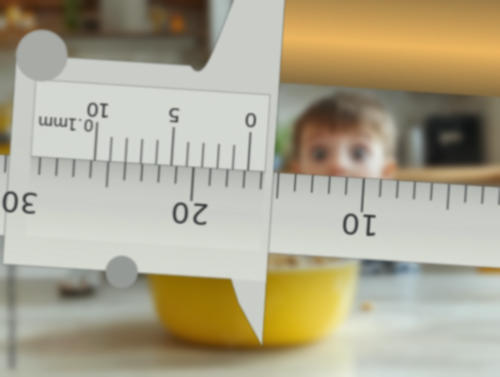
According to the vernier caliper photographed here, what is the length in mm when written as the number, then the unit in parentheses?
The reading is 16.8 (mm)
